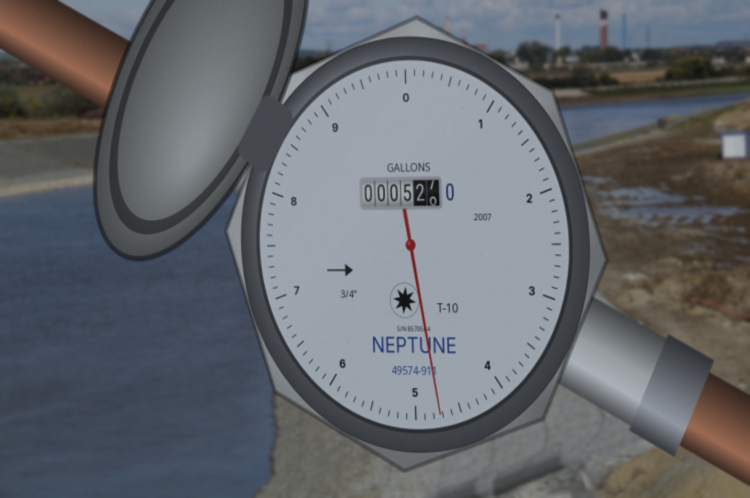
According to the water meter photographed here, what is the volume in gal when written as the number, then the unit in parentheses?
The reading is 5274.7 (gal)
